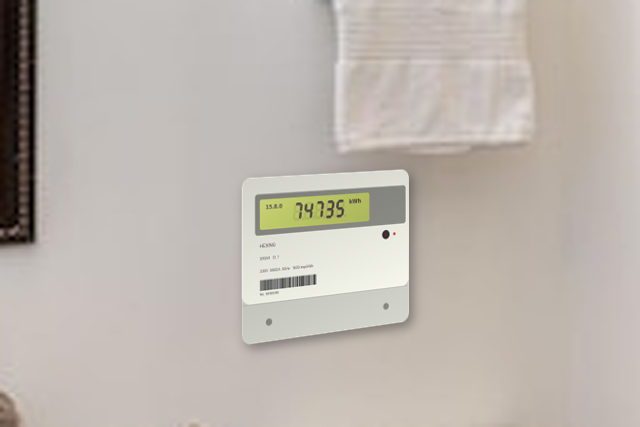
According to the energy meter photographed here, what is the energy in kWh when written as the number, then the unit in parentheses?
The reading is 74735 (kWh)
